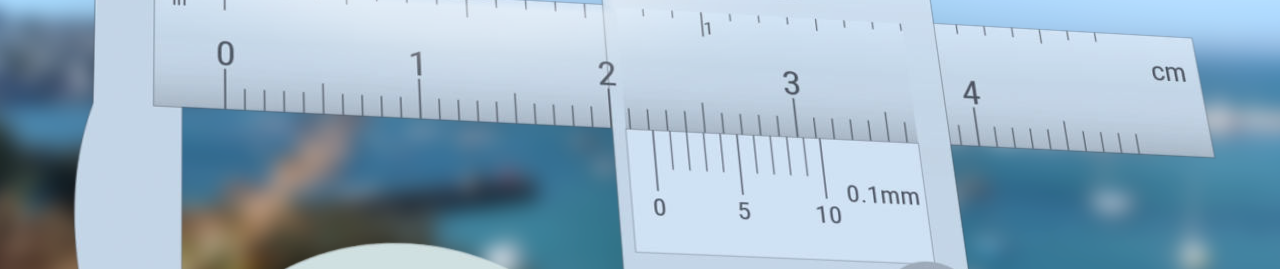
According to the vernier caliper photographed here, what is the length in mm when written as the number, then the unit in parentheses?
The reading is 22.2 (mm)
